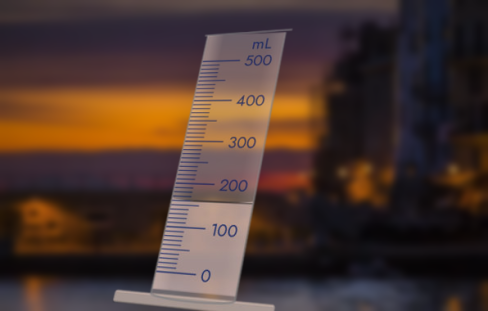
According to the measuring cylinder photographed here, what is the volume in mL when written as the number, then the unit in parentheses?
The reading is 160 (mL)
